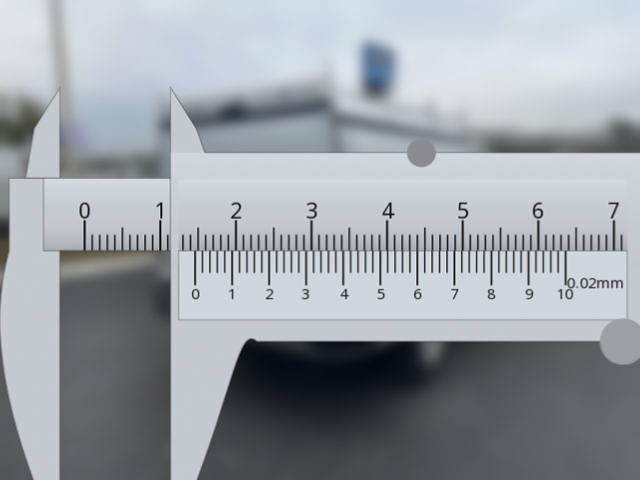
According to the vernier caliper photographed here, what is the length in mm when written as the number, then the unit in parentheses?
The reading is 14.6 (mm)
